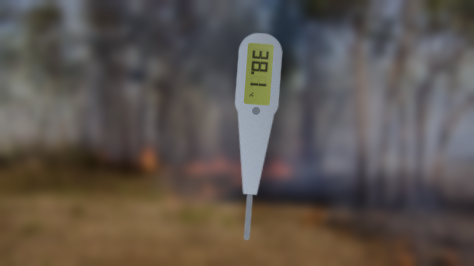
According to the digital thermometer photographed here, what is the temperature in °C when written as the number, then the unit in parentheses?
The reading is 38.1 (°C)
